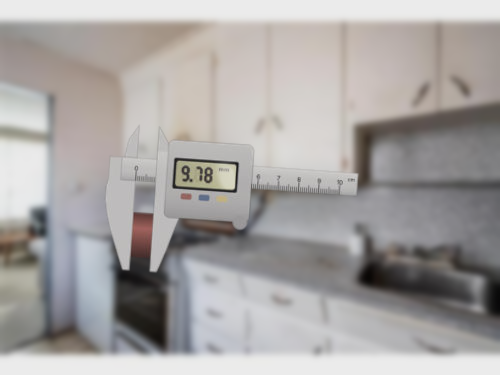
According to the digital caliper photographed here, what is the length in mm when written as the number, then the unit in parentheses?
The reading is 9.78 (mm)
